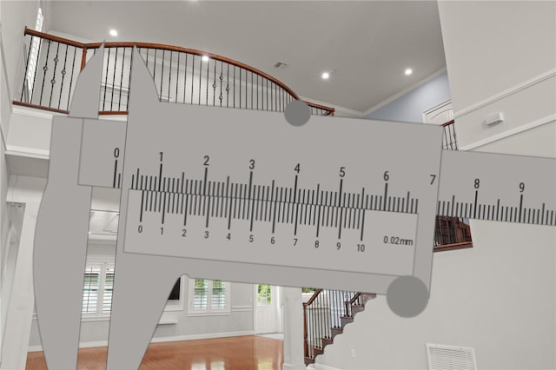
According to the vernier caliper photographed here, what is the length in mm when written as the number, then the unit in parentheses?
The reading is 6.5 (mm)
